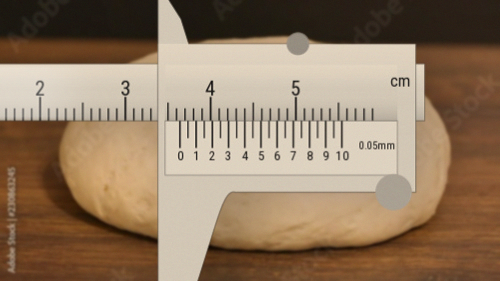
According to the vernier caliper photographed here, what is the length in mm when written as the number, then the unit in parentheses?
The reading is 36.4 (mm)
